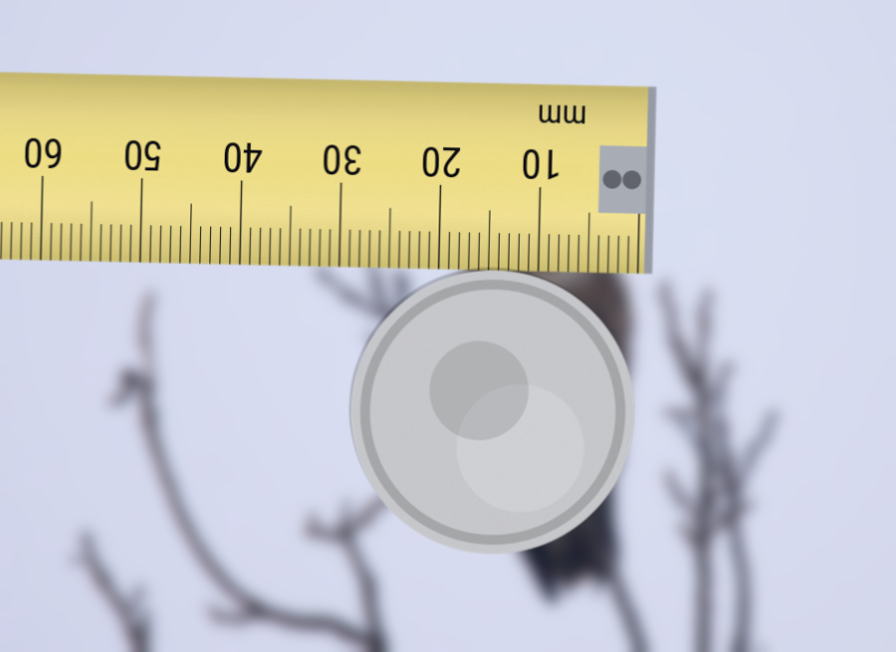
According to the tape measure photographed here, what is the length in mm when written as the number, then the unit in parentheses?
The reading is 28.5 (mm)
